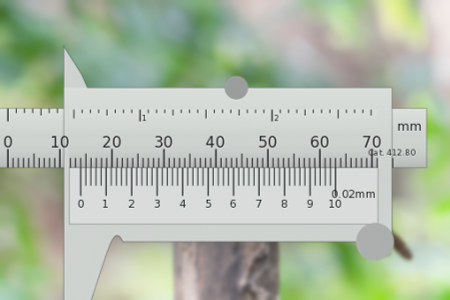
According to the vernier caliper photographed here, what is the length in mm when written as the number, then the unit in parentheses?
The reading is 14.0 (mm)
